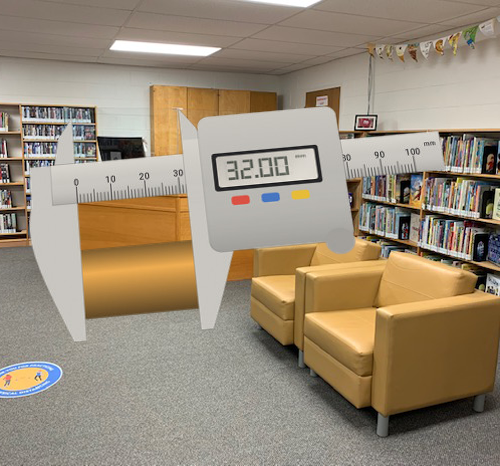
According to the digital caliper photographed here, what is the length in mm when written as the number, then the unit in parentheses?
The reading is 32.00 (mm)
